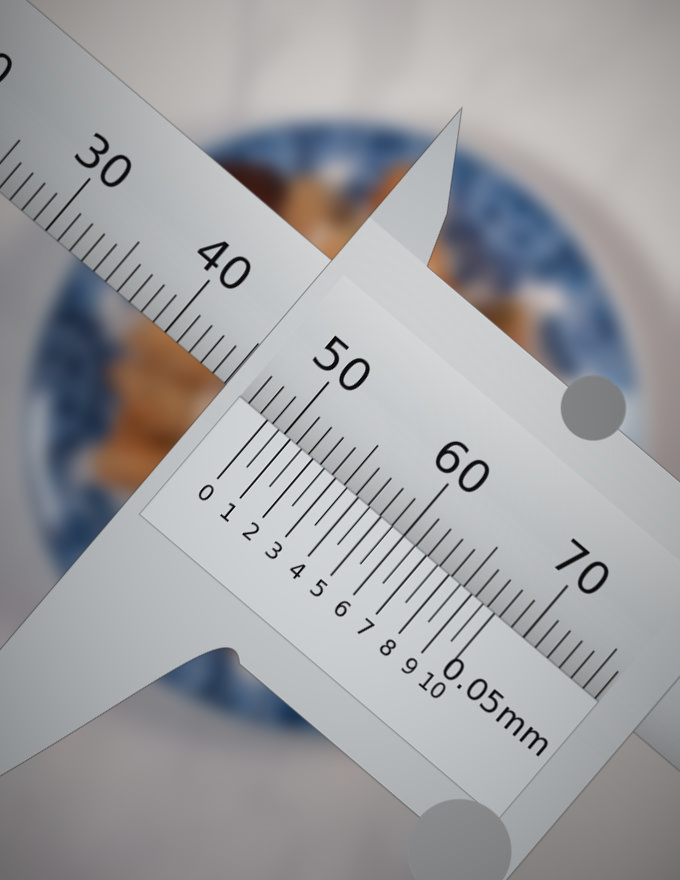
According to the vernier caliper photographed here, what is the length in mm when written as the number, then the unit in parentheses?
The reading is 48.6 (mm)
